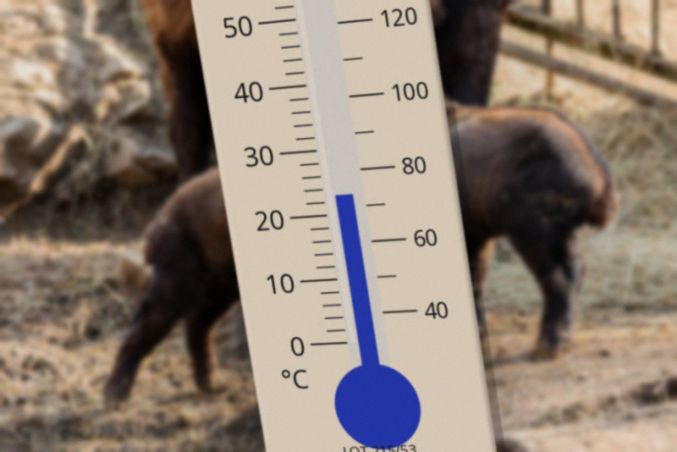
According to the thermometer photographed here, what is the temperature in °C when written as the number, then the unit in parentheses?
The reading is 23 (°C)
